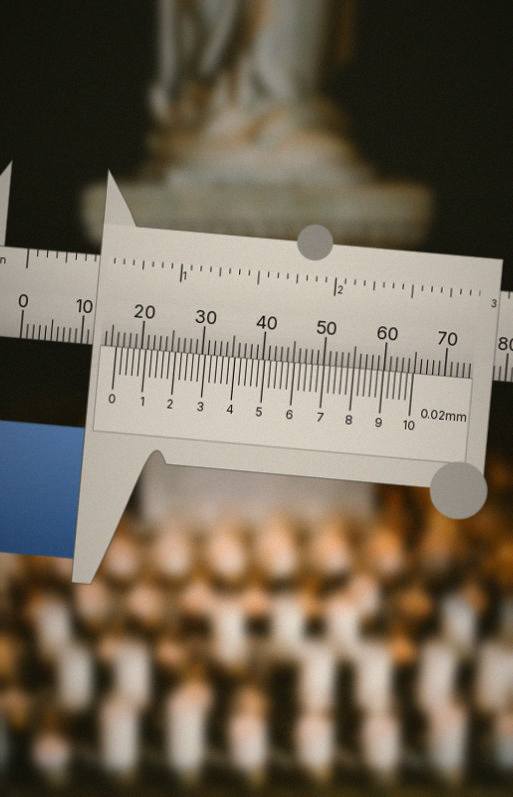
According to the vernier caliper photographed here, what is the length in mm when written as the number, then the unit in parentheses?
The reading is 15.8 (mm)
